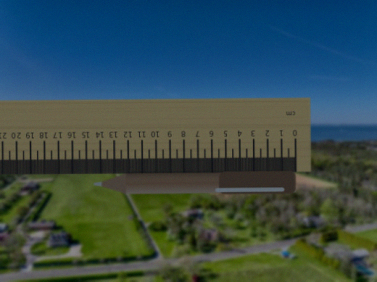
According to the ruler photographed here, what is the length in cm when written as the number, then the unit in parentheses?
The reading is 14.5 (cm)
